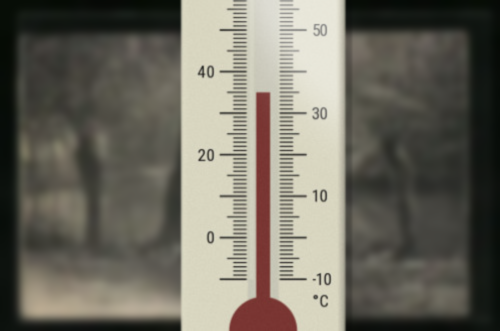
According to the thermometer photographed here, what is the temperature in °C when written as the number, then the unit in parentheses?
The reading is 35 (°C)
